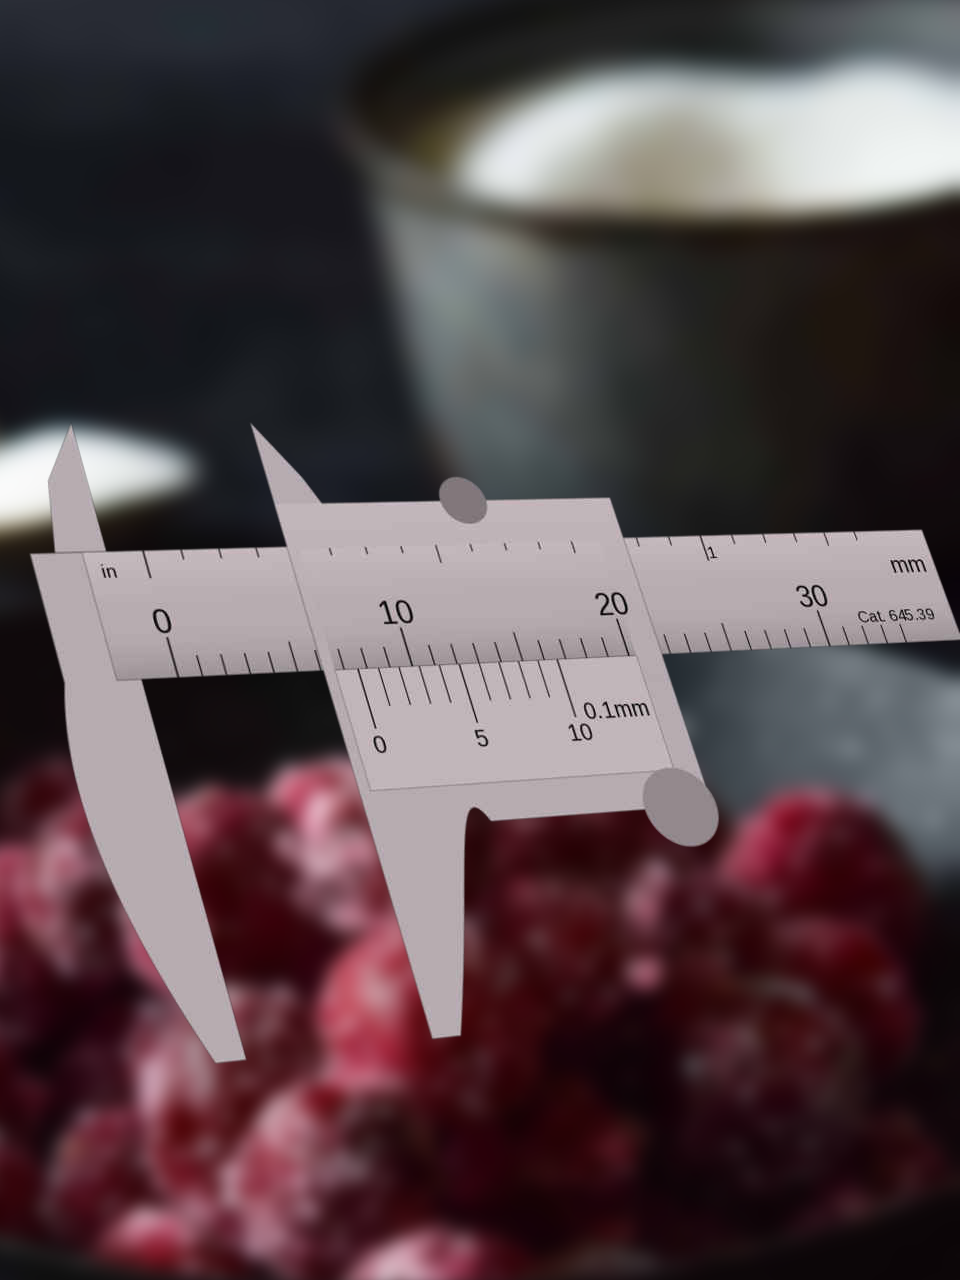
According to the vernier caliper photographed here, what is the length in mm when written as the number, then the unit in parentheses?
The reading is 7.6 (mm)
